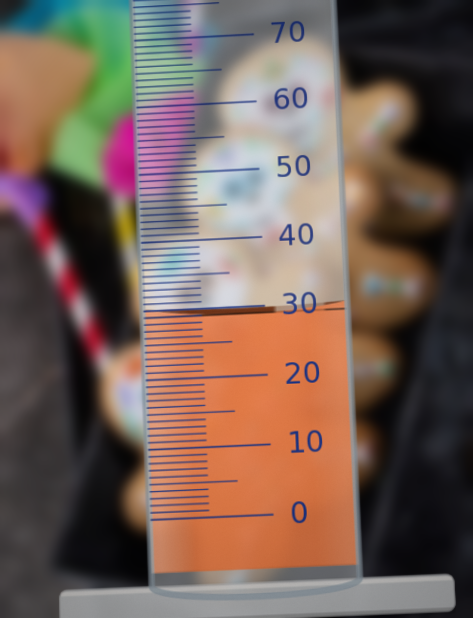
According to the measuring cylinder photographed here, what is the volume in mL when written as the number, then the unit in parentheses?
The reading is 29 (mL)
